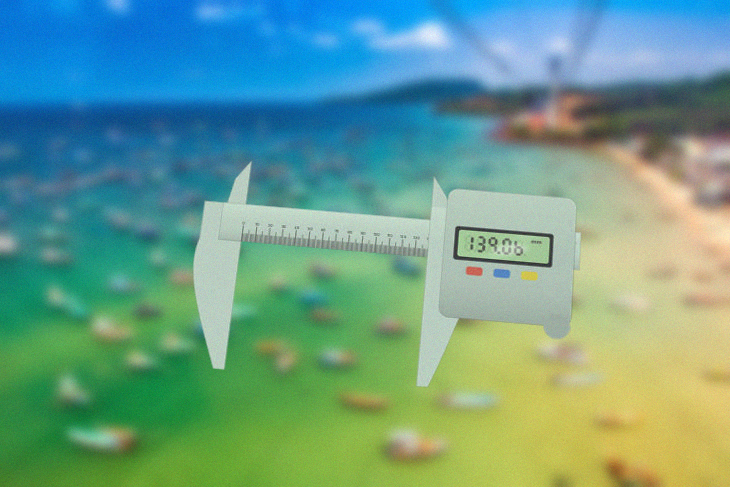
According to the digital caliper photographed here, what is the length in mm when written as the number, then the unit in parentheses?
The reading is 139.06 (mm)
